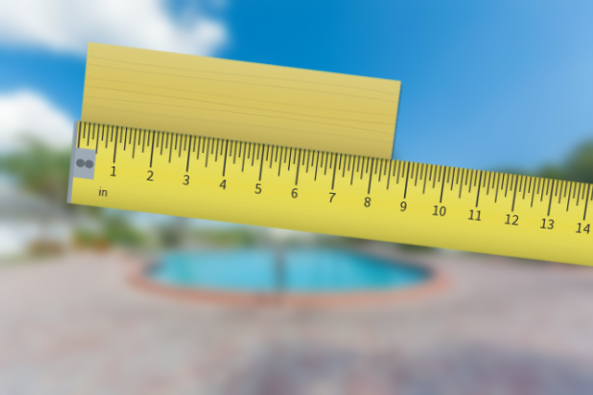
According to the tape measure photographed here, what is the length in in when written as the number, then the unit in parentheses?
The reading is 8.5 (in)
